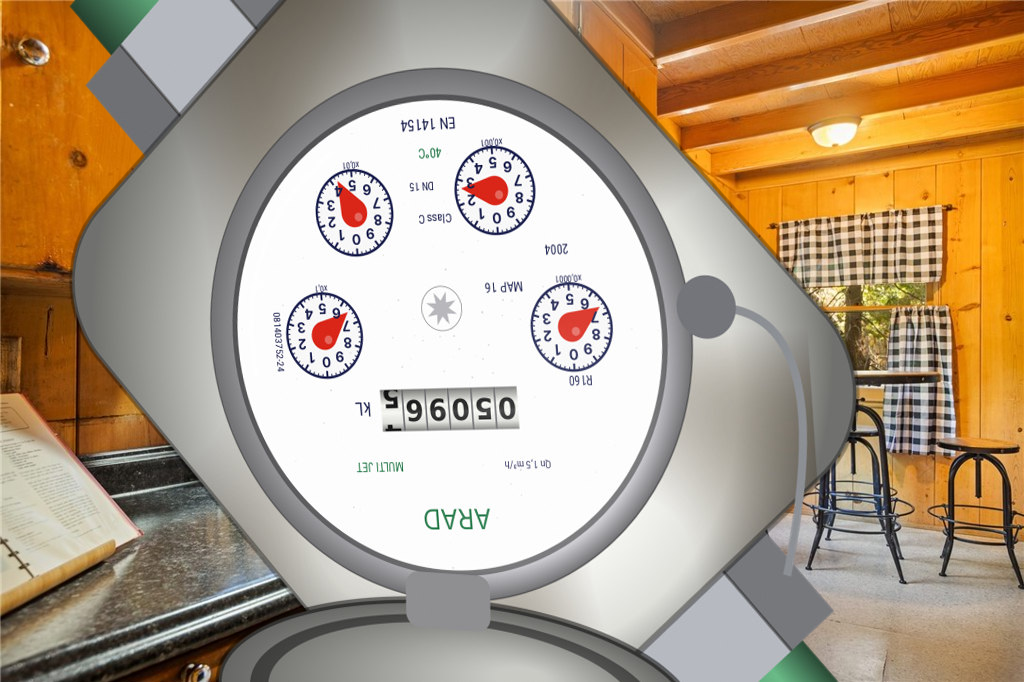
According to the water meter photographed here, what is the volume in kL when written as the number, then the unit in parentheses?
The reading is 50964.6426 (kL)
